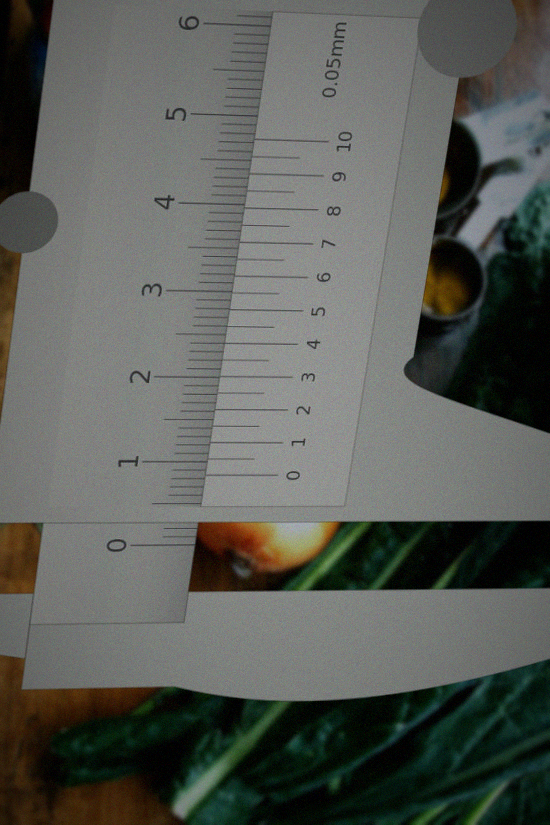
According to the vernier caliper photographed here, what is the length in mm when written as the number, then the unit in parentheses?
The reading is 8.4 (mm)
